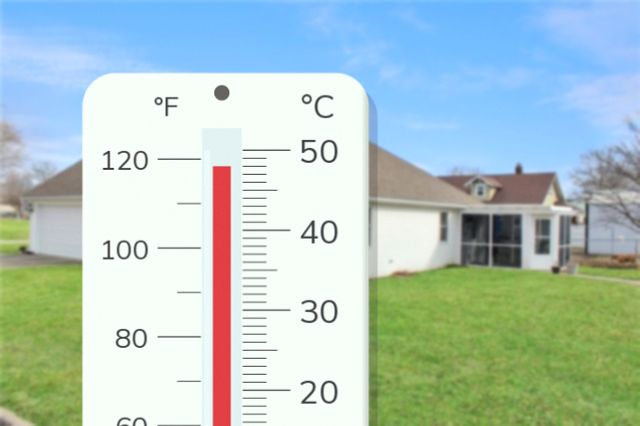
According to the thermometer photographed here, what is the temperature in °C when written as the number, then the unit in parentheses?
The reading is 48 (°C)
